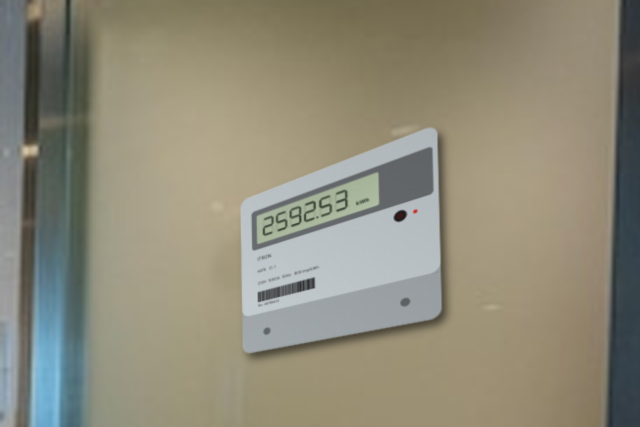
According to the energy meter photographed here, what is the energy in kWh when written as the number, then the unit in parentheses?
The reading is 2592.53 (kWh)
